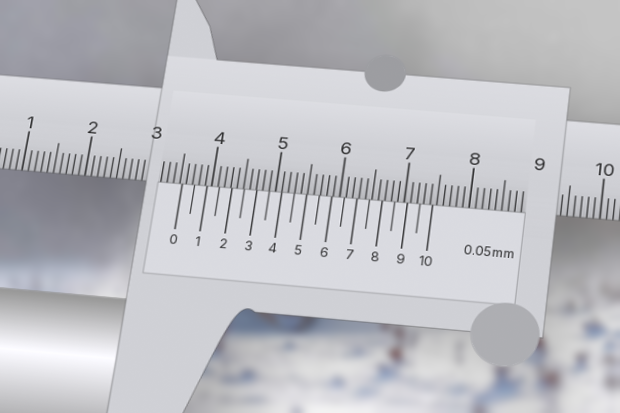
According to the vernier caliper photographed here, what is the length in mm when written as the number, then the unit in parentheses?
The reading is 35.4 (mm)
